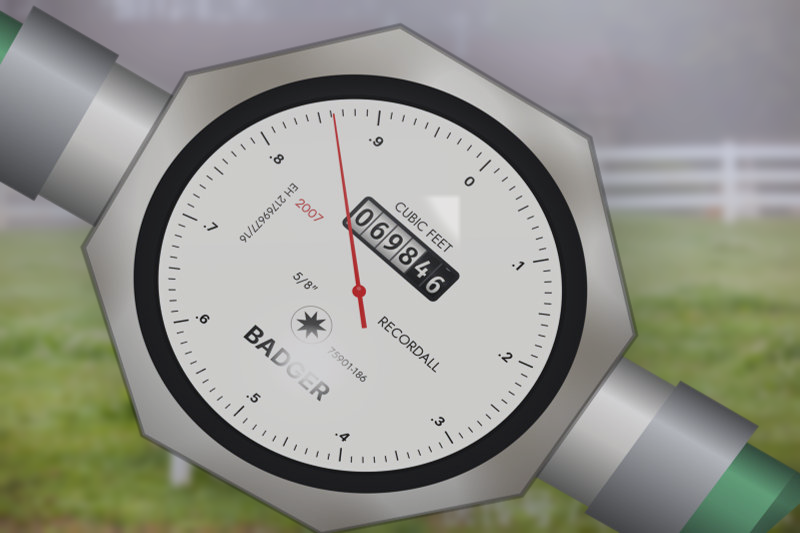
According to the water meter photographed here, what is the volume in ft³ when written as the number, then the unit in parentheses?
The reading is 69845.86 (ft³)
